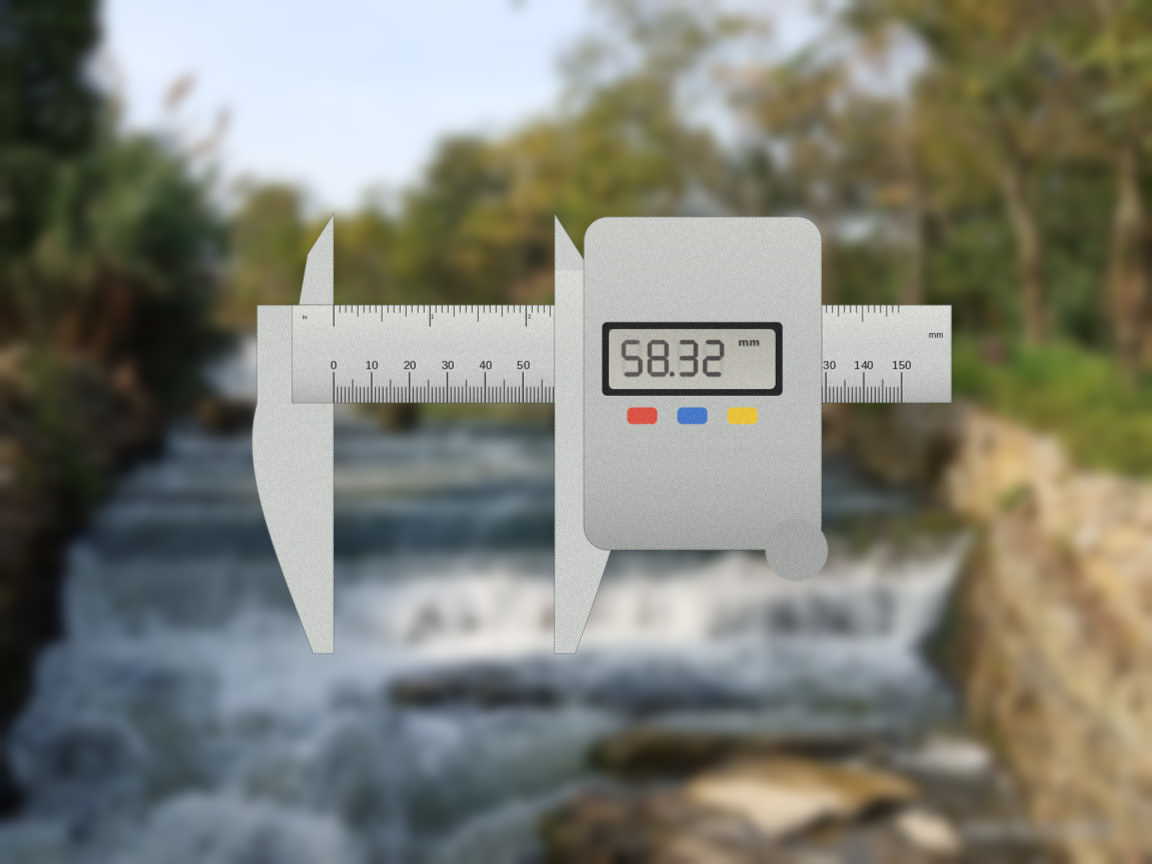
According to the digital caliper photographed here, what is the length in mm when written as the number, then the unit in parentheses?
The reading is 58.32 (mm)
